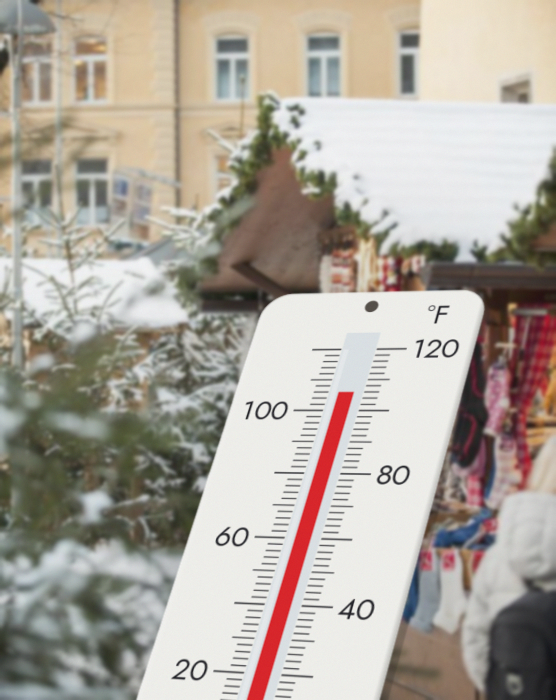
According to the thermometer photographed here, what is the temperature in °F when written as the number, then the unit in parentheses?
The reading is 106 (°F)
